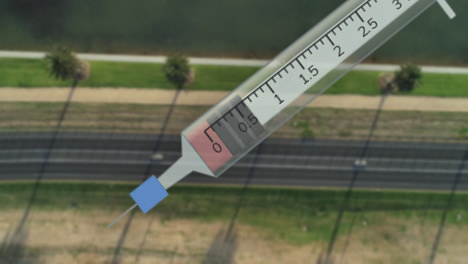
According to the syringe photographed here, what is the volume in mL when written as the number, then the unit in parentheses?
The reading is 0.1 (mL)
